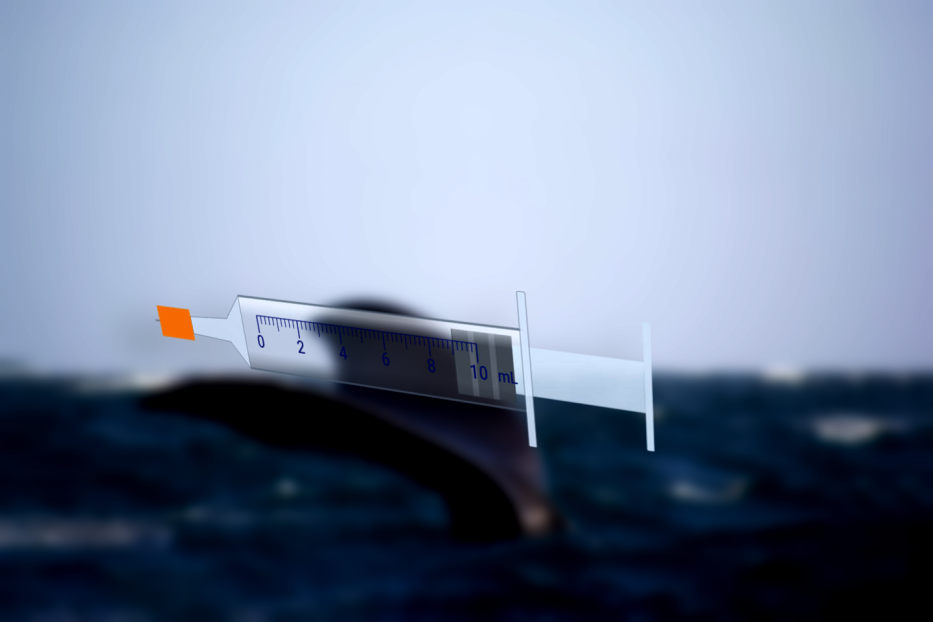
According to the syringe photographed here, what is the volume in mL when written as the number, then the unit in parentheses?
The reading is 9 (mL)
